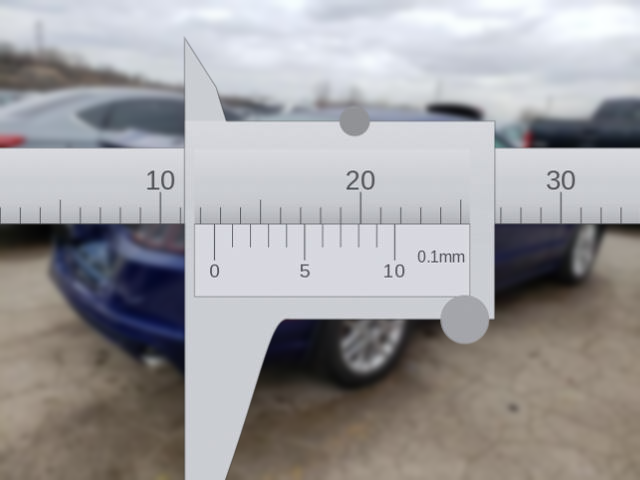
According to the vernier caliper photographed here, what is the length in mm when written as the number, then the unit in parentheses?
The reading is 12.7 (mm)
